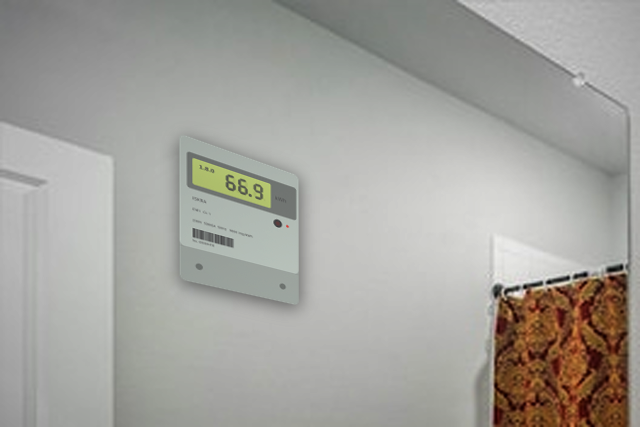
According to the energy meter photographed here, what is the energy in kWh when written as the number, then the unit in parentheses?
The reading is 66.9 (kWh)
